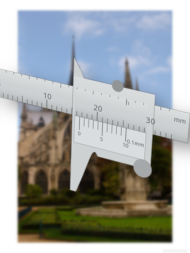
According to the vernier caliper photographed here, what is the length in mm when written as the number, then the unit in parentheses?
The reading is 16.6 (mm)
